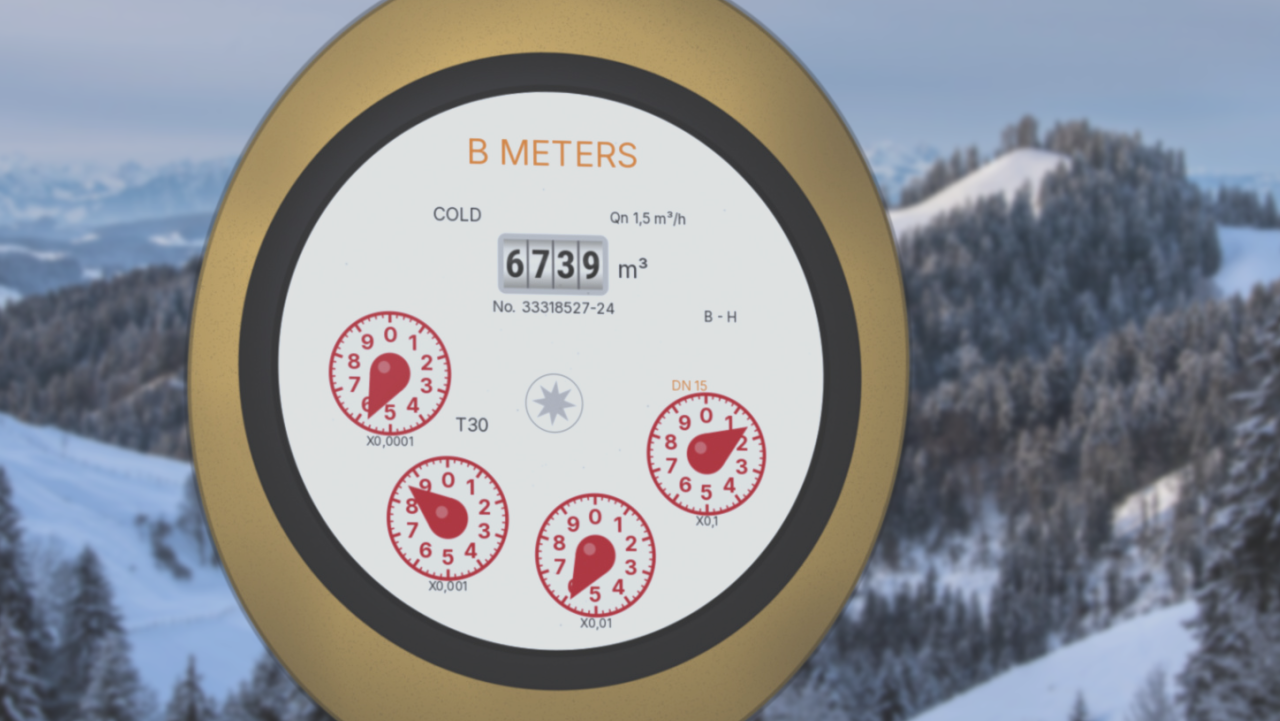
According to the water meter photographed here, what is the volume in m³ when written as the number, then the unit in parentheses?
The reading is 6739.1585 (m³)
